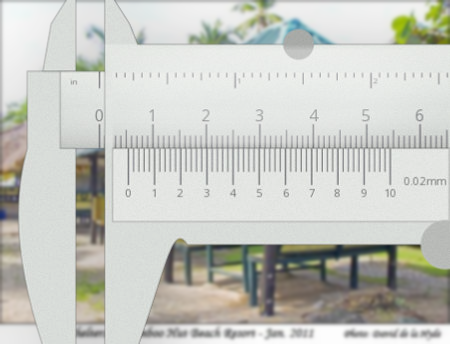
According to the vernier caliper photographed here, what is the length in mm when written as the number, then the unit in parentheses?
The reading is 5.4 (mm)
